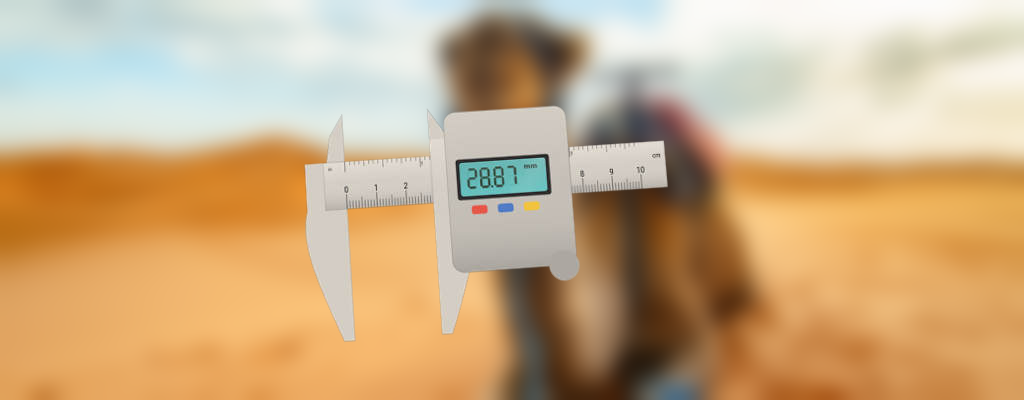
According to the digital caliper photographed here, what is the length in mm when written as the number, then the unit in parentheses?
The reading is 28.87 (mm)
